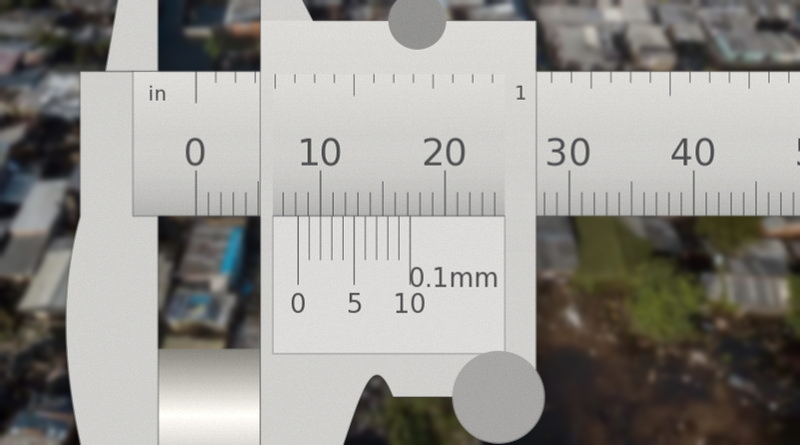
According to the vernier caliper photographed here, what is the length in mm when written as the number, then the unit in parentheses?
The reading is 8.2 (mm)
